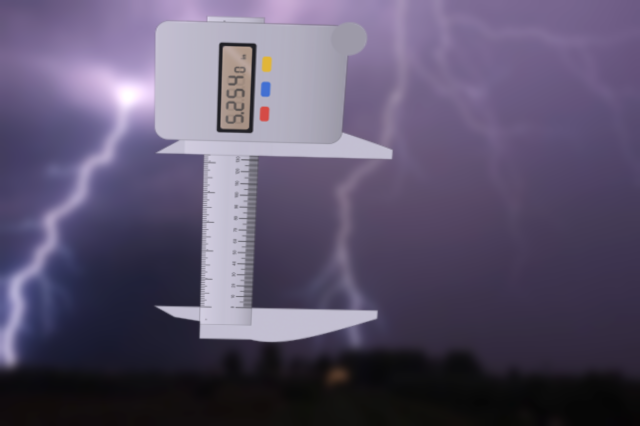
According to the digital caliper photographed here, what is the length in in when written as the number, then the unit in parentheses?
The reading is 5.2540 (in)
